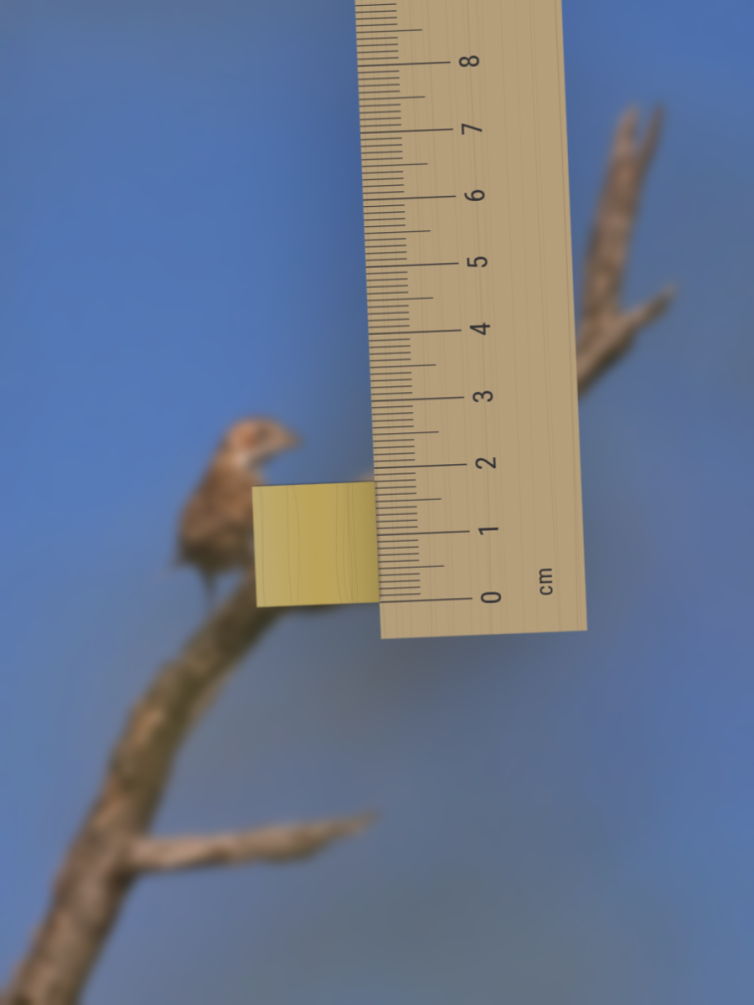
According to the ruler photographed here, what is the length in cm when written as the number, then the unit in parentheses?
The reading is 1.8 (cm)
